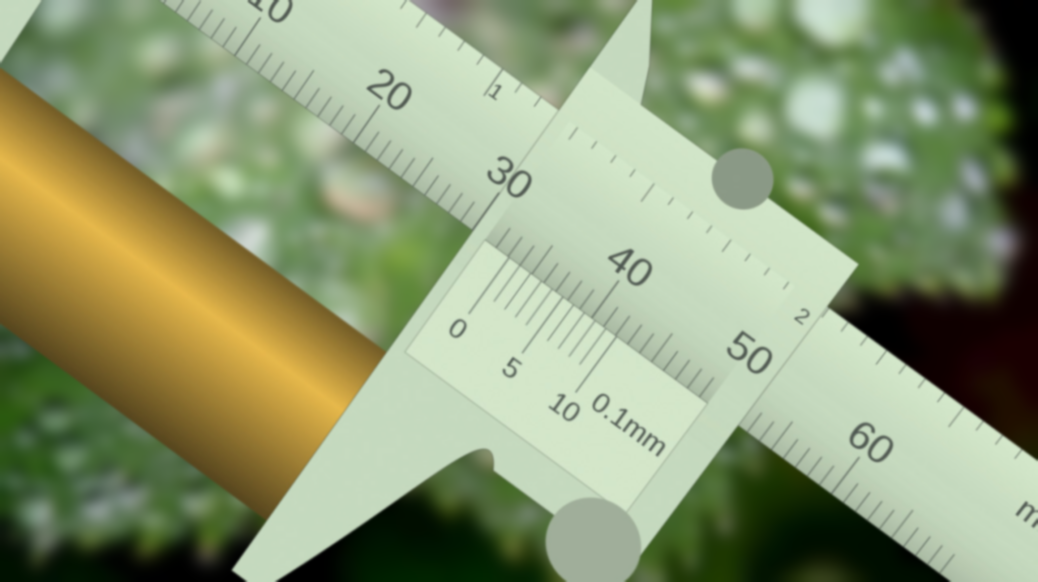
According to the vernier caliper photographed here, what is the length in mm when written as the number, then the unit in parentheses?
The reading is 33.1 (mm)
